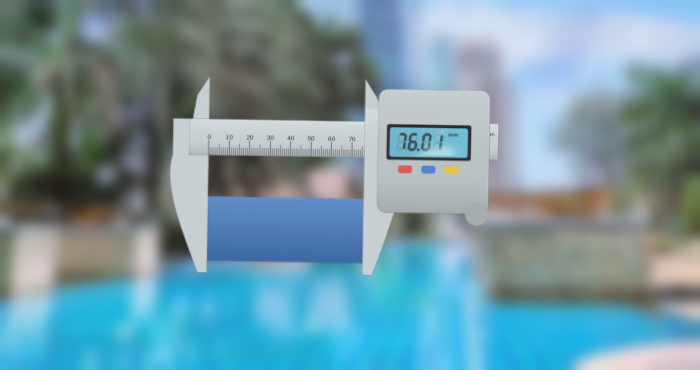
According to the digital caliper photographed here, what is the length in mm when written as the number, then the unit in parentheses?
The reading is 76.01 (mm)
